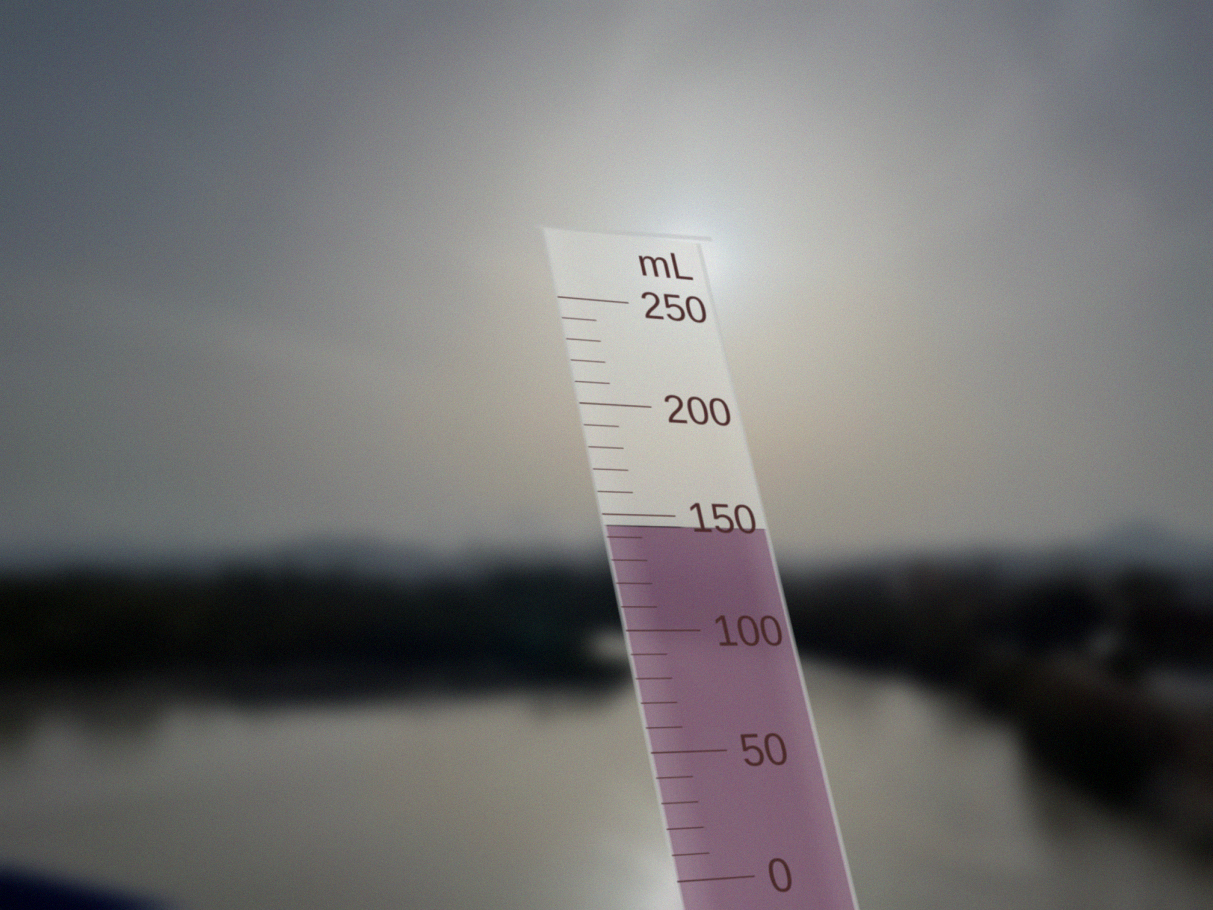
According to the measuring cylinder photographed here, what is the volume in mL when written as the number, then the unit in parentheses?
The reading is 145 (mL)
